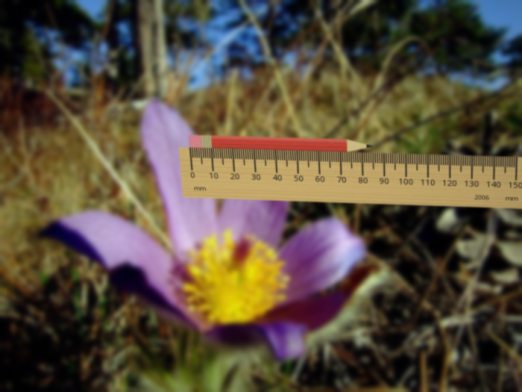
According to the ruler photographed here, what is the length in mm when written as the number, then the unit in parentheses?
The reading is 85 (mm)
